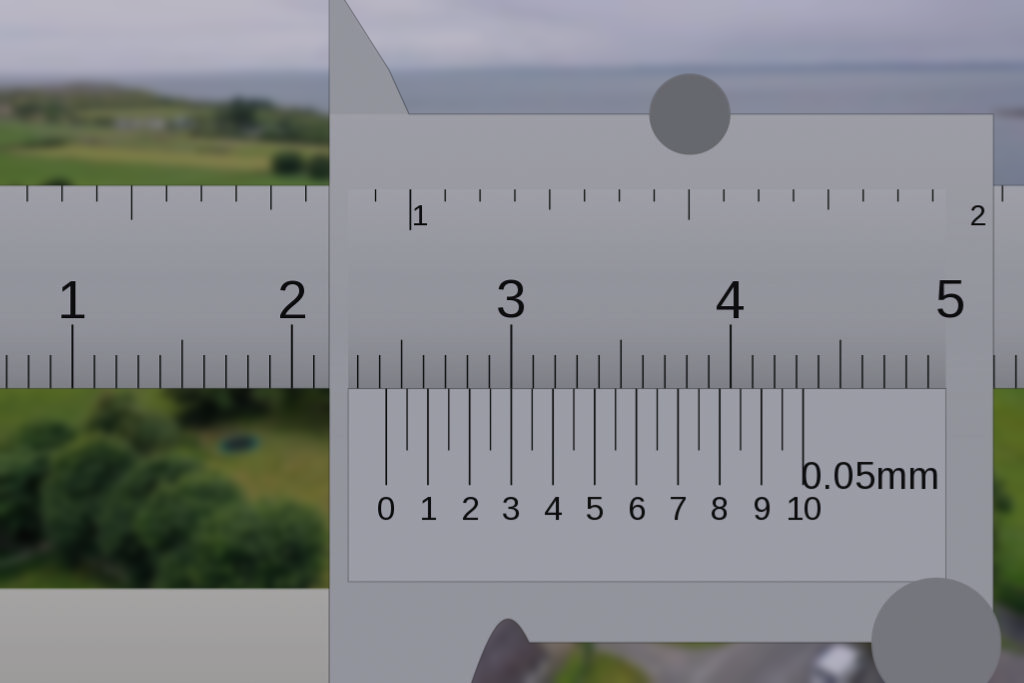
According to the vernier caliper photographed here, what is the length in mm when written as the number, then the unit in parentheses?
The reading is 24.3 (mm)
